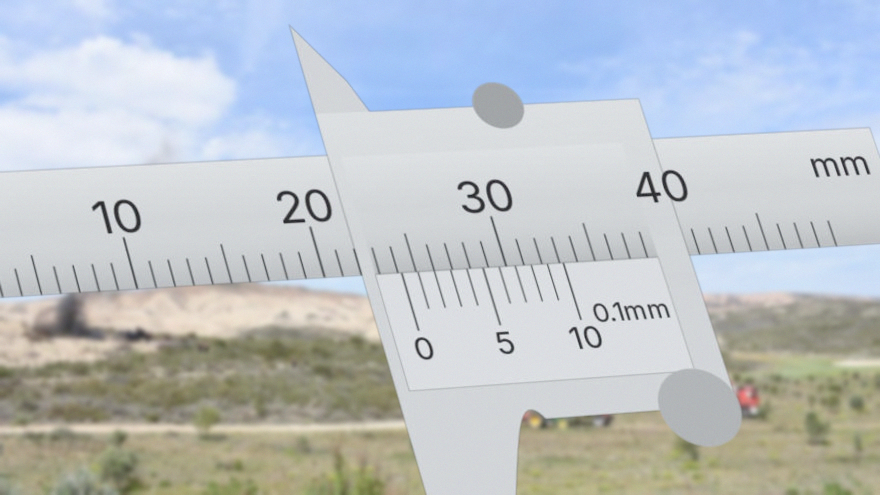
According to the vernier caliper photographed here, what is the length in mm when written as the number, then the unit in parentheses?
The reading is 24.2 (mm)
